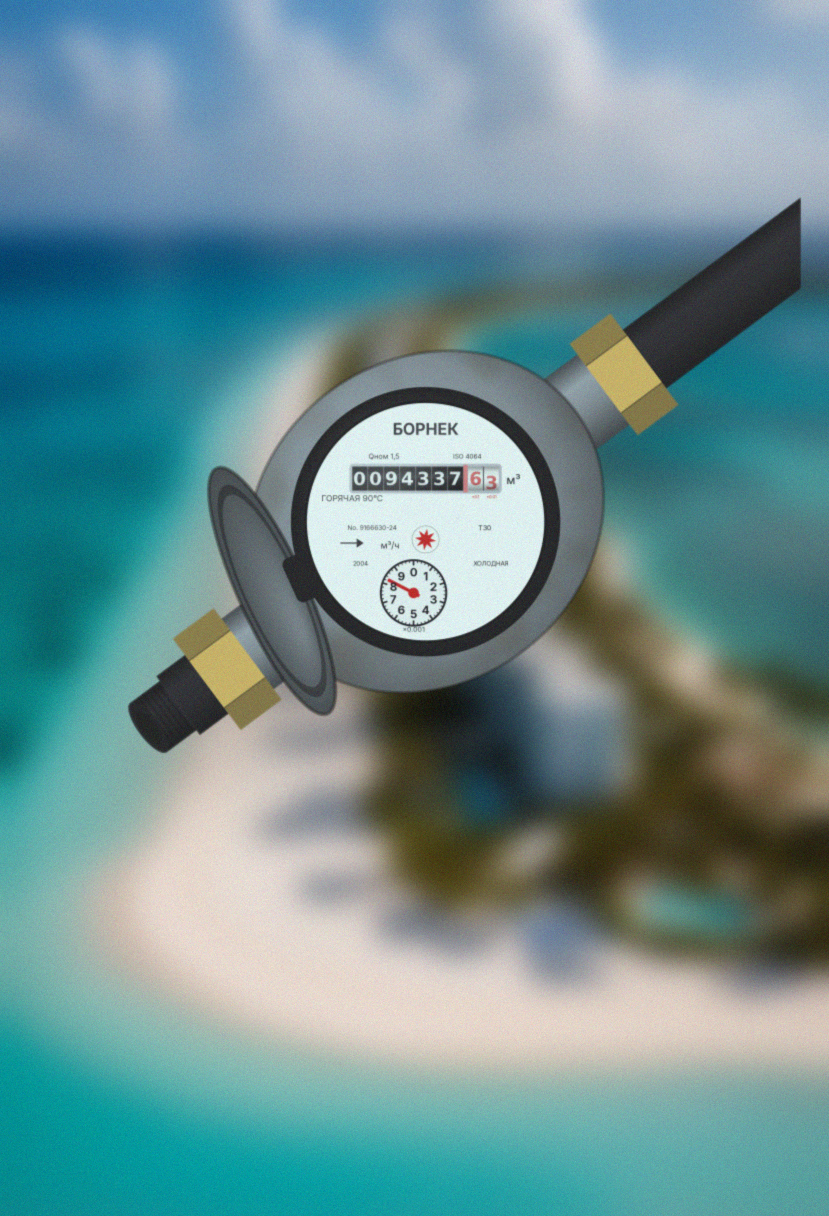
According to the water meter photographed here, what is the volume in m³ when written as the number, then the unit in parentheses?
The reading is 94337.628 (m³)
